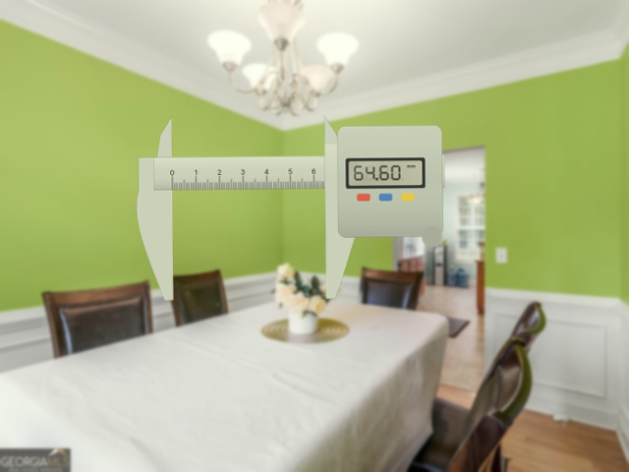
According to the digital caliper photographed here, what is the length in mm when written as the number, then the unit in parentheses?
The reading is 64.60 (mm)
